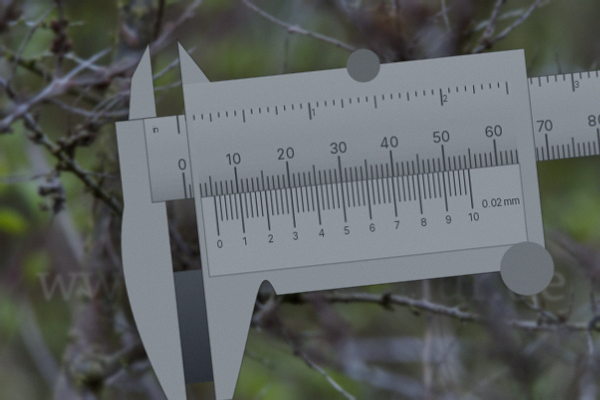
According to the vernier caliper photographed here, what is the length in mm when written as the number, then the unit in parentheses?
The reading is 5.5 (mm)
